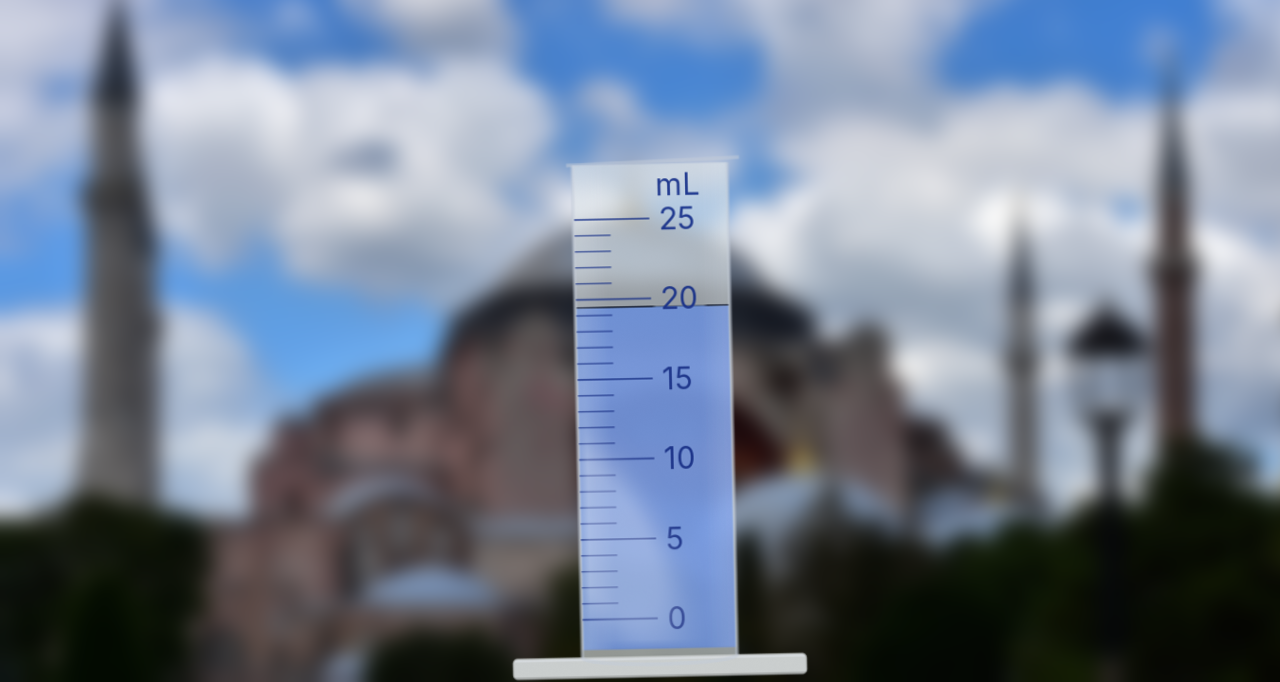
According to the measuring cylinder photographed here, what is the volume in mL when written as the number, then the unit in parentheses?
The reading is 19.5 (mL)
